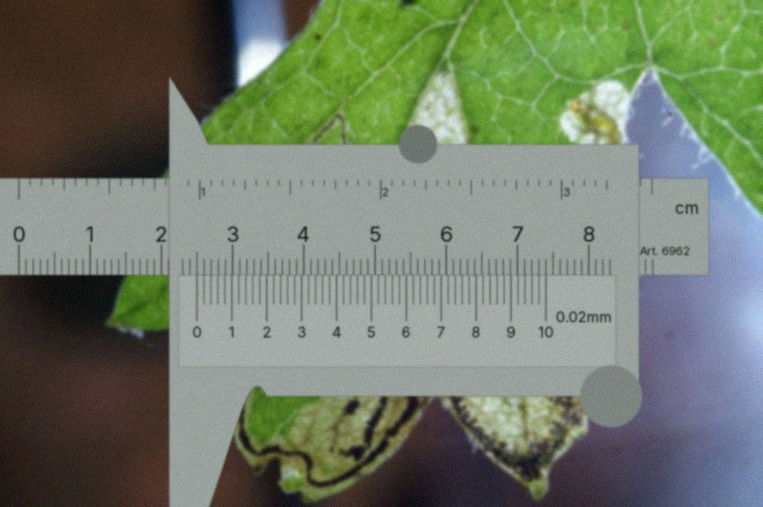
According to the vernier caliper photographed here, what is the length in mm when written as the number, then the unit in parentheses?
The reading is 25.0 (mm)
